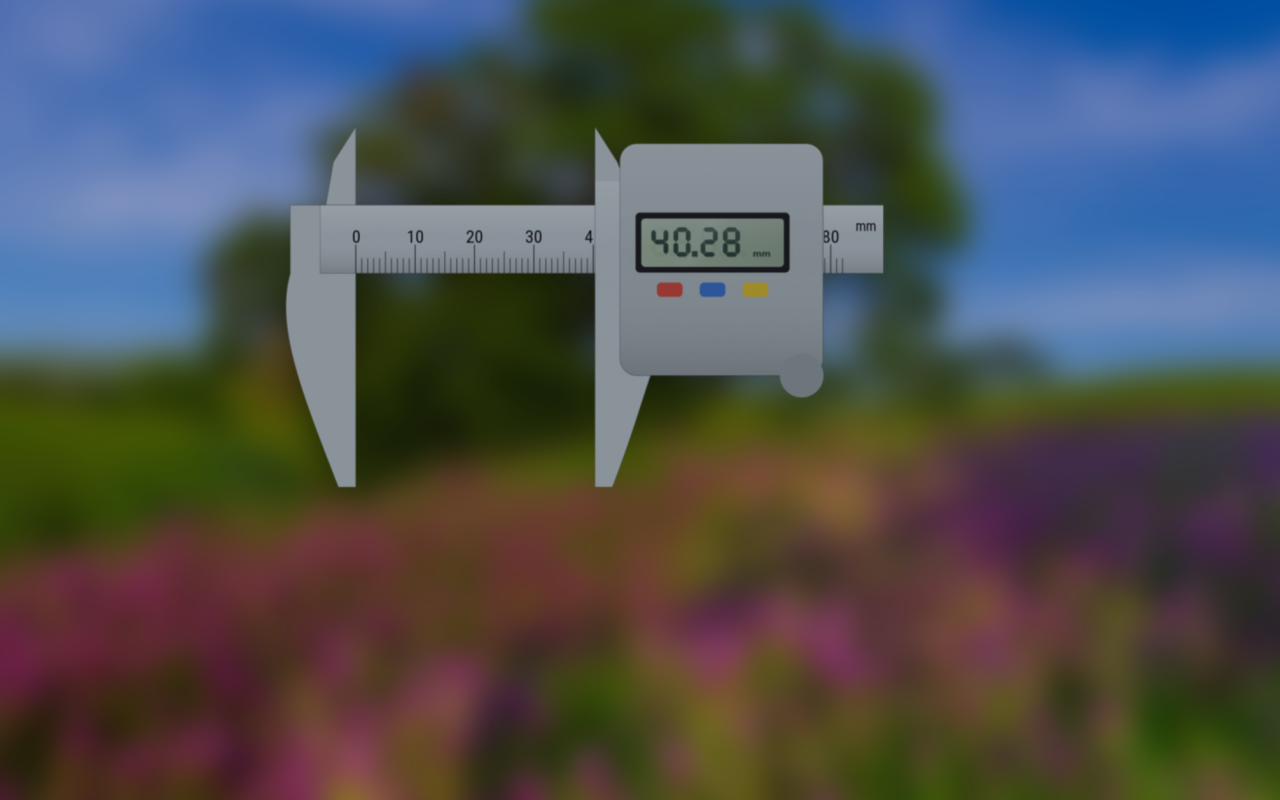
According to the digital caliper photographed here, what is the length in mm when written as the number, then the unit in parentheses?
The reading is 40.28 (mm)
